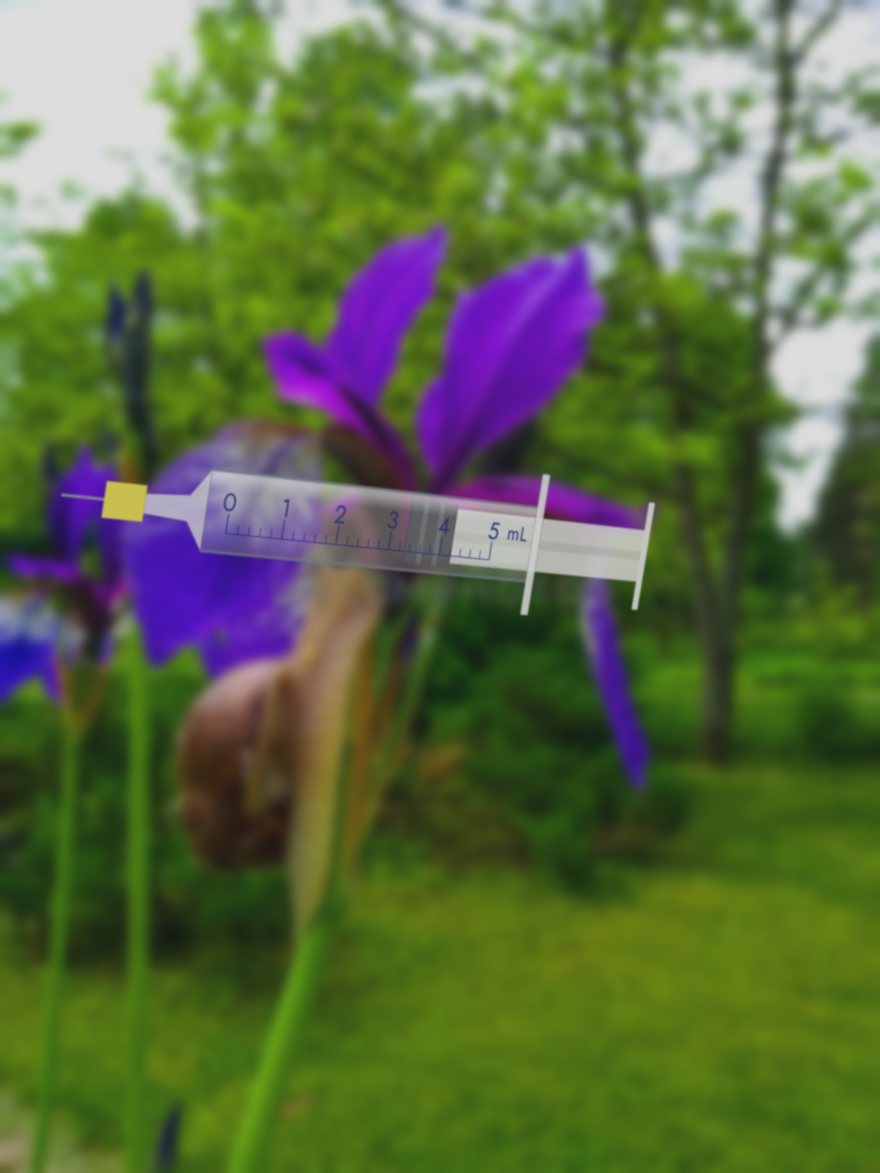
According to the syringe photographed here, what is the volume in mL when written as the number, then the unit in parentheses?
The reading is 3.3 (mL)
